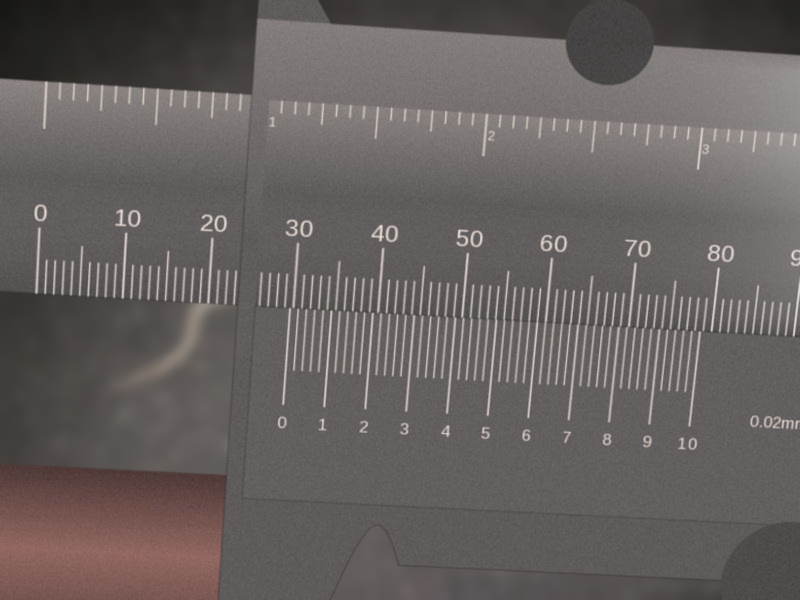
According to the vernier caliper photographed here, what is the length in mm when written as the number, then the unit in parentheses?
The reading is 29.6 (mm)
